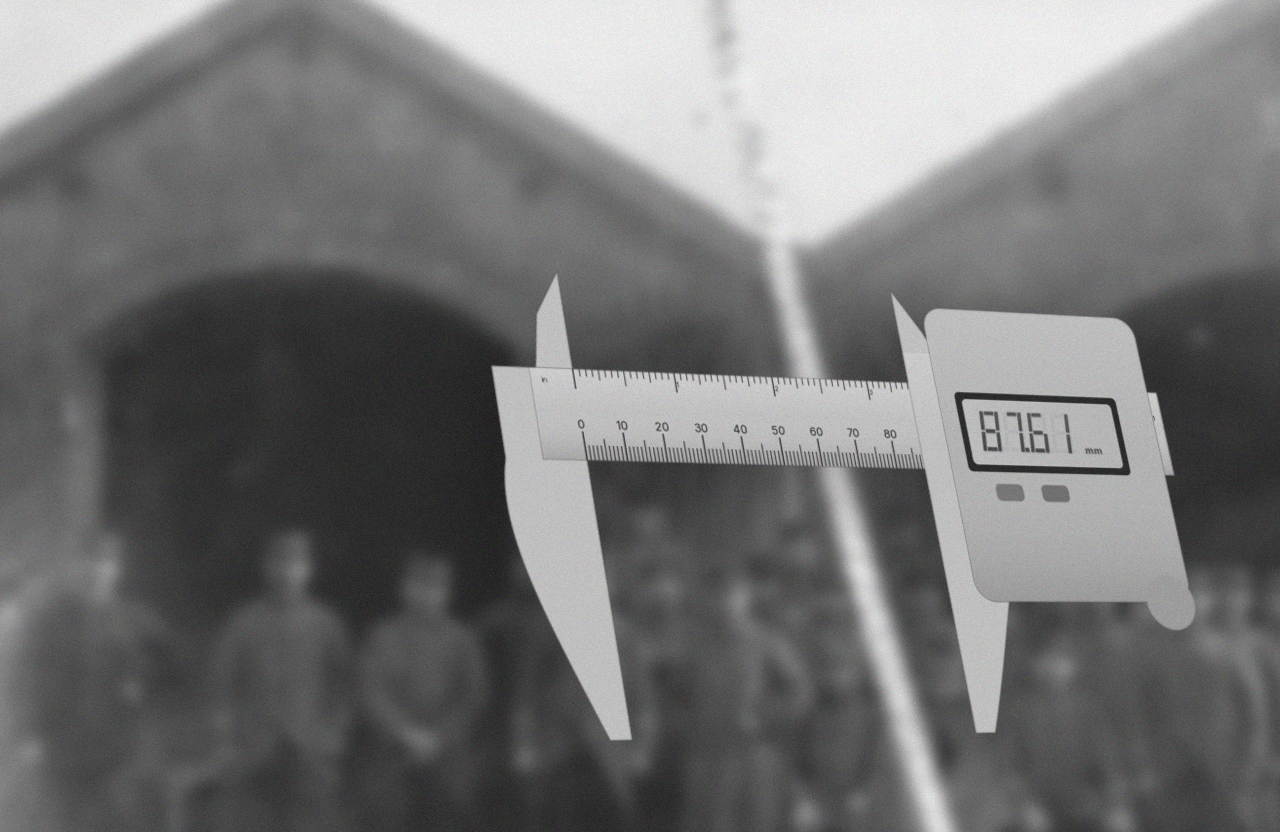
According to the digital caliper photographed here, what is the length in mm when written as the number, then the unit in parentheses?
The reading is 87.61 (mm)
